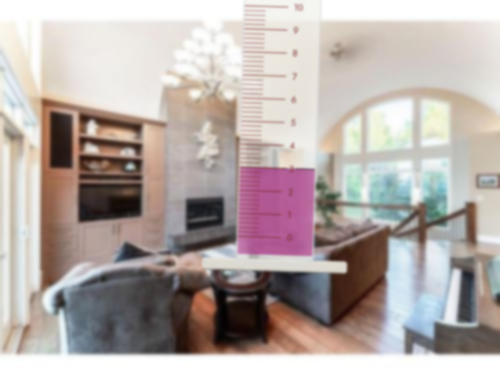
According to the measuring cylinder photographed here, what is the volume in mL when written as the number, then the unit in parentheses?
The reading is 3 (mL)
